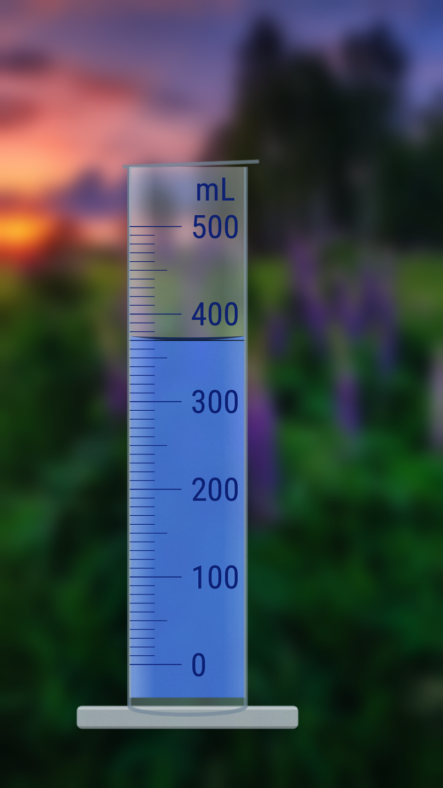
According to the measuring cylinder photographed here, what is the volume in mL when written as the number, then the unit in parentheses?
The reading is 370 (mL)
